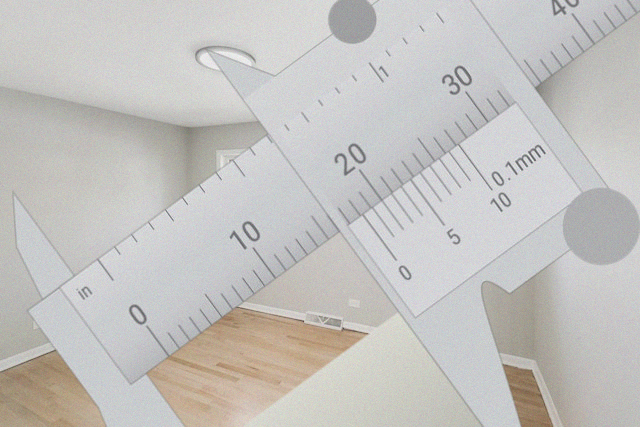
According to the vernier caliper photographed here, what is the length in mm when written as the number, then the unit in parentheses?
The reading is 18.2 (mm)
